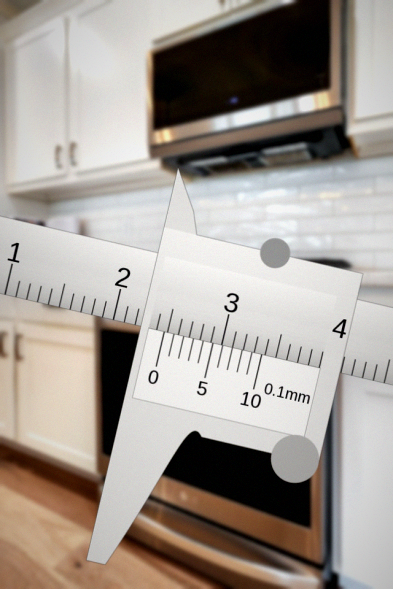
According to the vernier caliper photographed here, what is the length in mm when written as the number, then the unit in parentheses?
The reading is 24.7 (mm)
